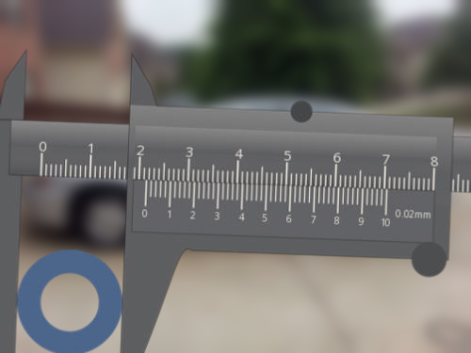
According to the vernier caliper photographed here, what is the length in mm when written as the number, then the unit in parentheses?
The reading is 21.5 (mm)
